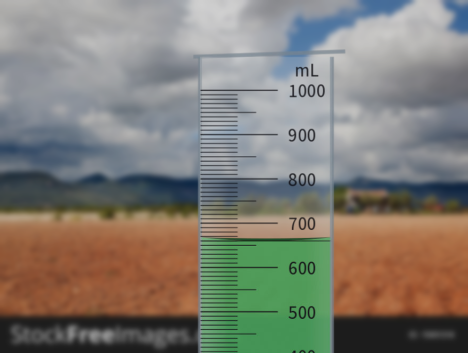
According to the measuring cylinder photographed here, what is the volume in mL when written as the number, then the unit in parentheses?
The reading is 660 (mL)
